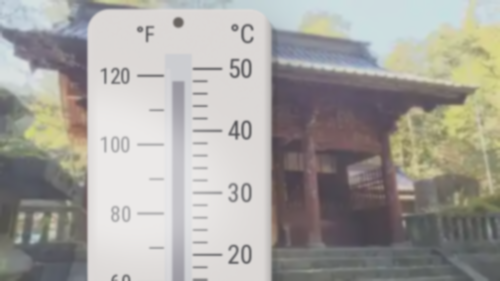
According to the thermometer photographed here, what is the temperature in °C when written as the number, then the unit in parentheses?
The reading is 48 (°C)
